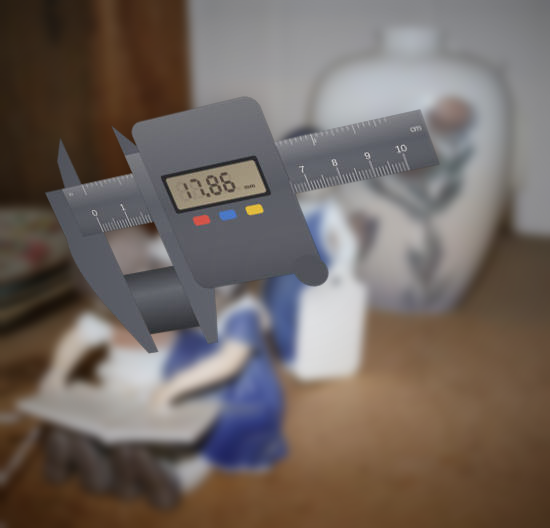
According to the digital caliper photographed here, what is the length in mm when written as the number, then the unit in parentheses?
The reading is 17.86 (mm)
